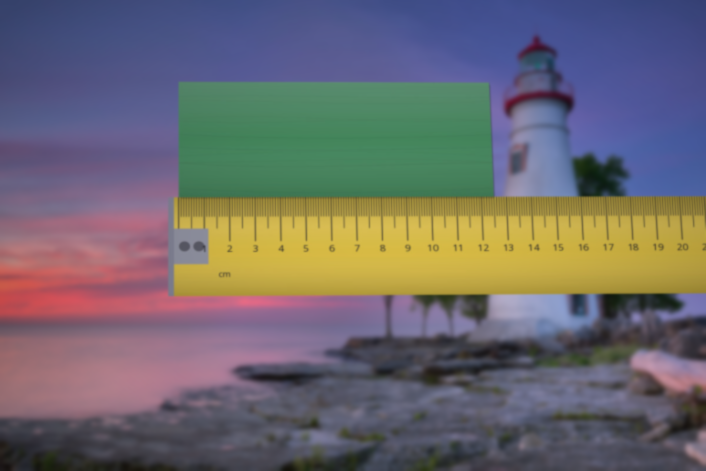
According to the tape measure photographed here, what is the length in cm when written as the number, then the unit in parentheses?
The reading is 12.5 (cm)
